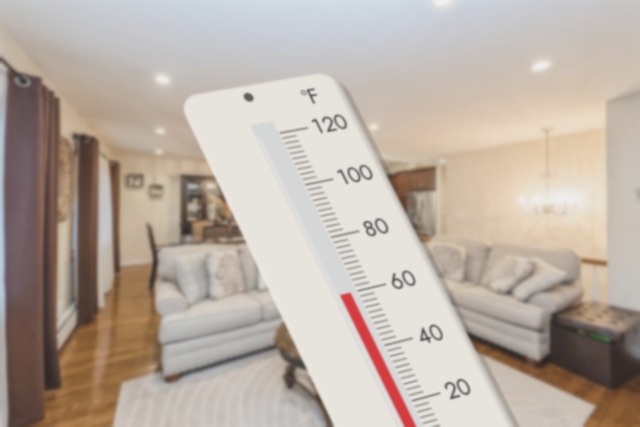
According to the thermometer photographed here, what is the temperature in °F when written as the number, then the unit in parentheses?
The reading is 60 (°F)
